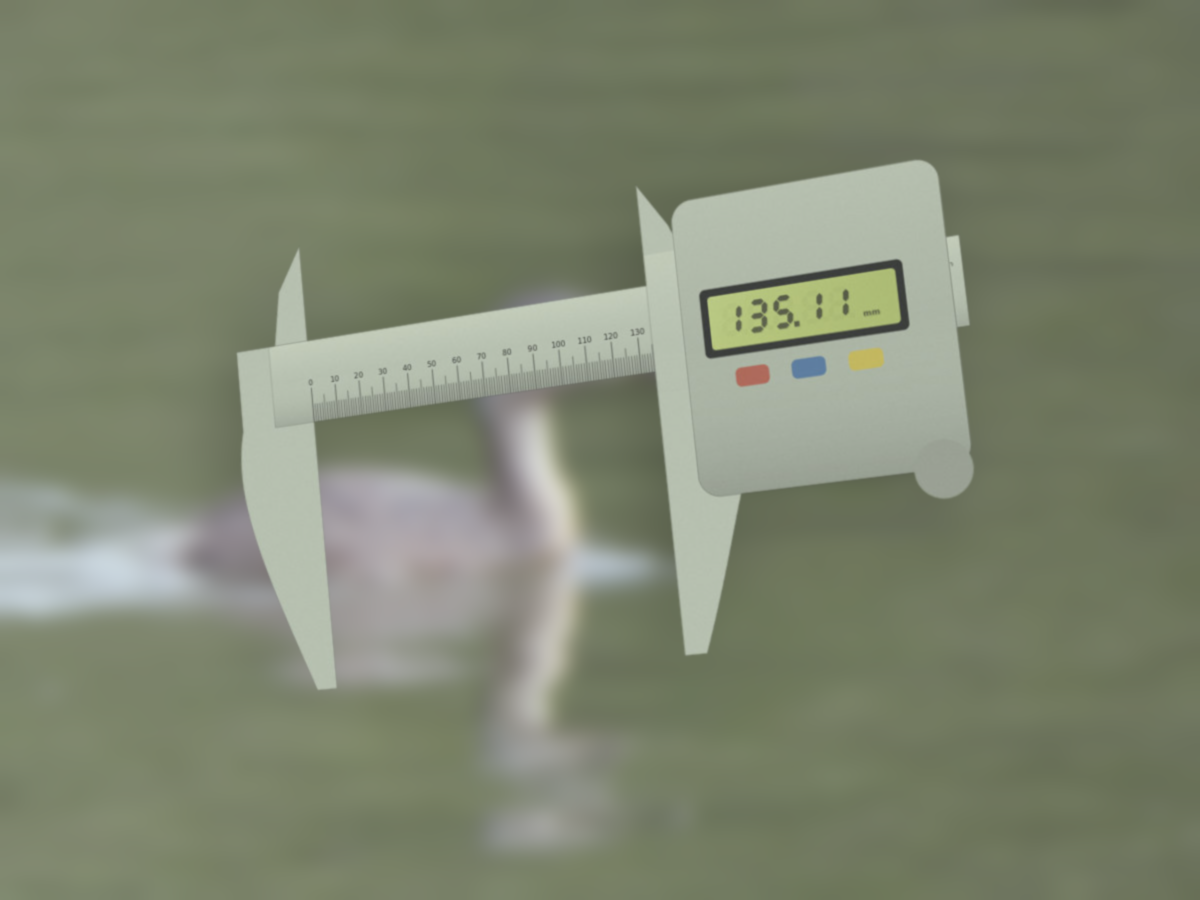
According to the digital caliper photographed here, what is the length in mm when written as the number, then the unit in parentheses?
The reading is 135.11 (mm)
